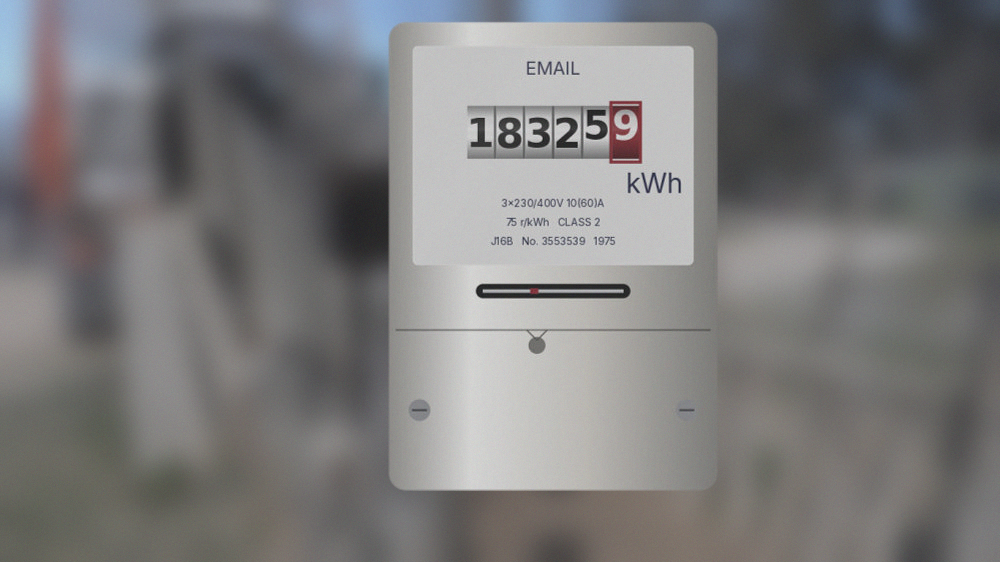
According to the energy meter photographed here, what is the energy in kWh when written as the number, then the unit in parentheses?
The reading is 18325.9 (kWh)
